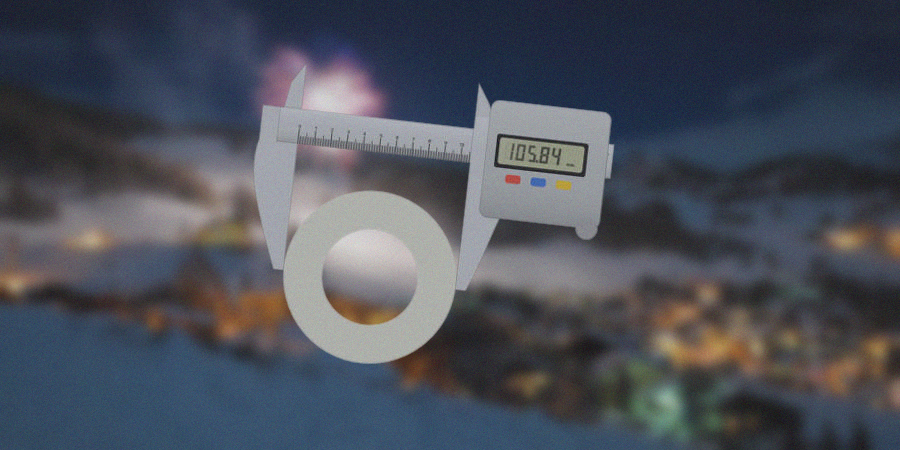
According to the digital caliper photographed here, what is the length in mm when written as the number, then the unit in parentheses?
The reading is 105.84 (mm)
